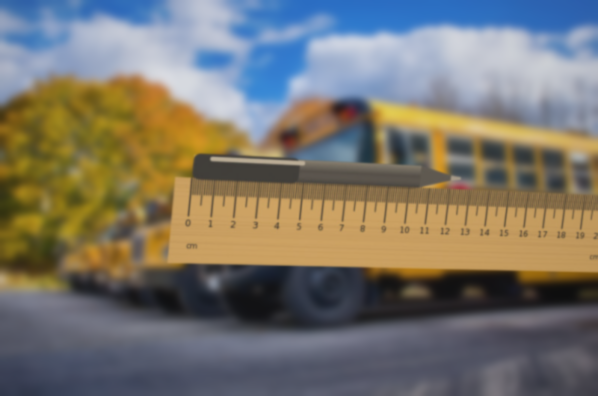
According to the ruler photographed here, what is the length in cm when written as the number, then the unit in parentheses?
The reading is 12.5 (cm)
